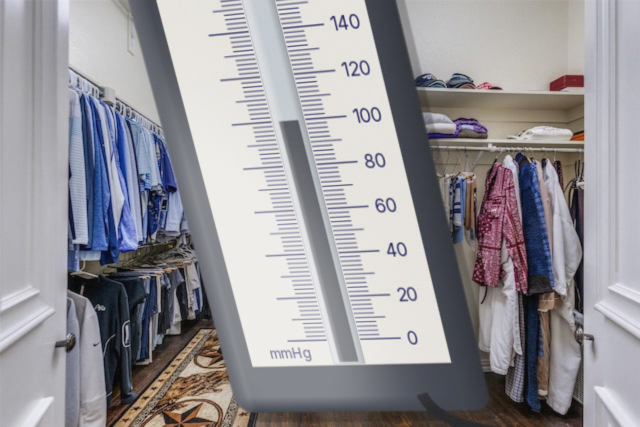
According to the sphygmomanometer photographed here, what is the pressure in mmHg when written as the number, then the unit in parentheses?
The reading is 100 (mmHg)
